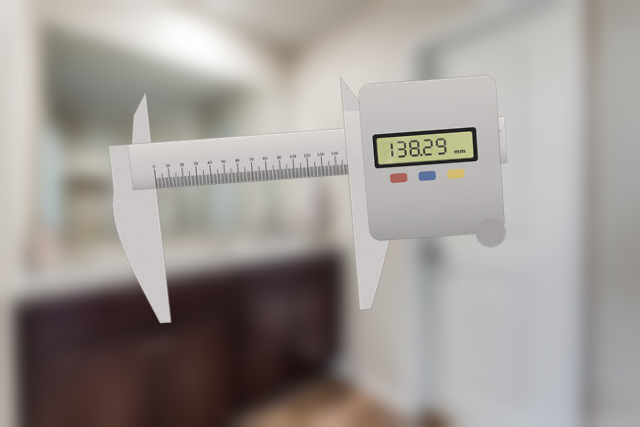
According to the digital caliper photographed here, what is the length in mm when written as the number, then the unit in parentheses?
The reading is 138.29 (mm)
